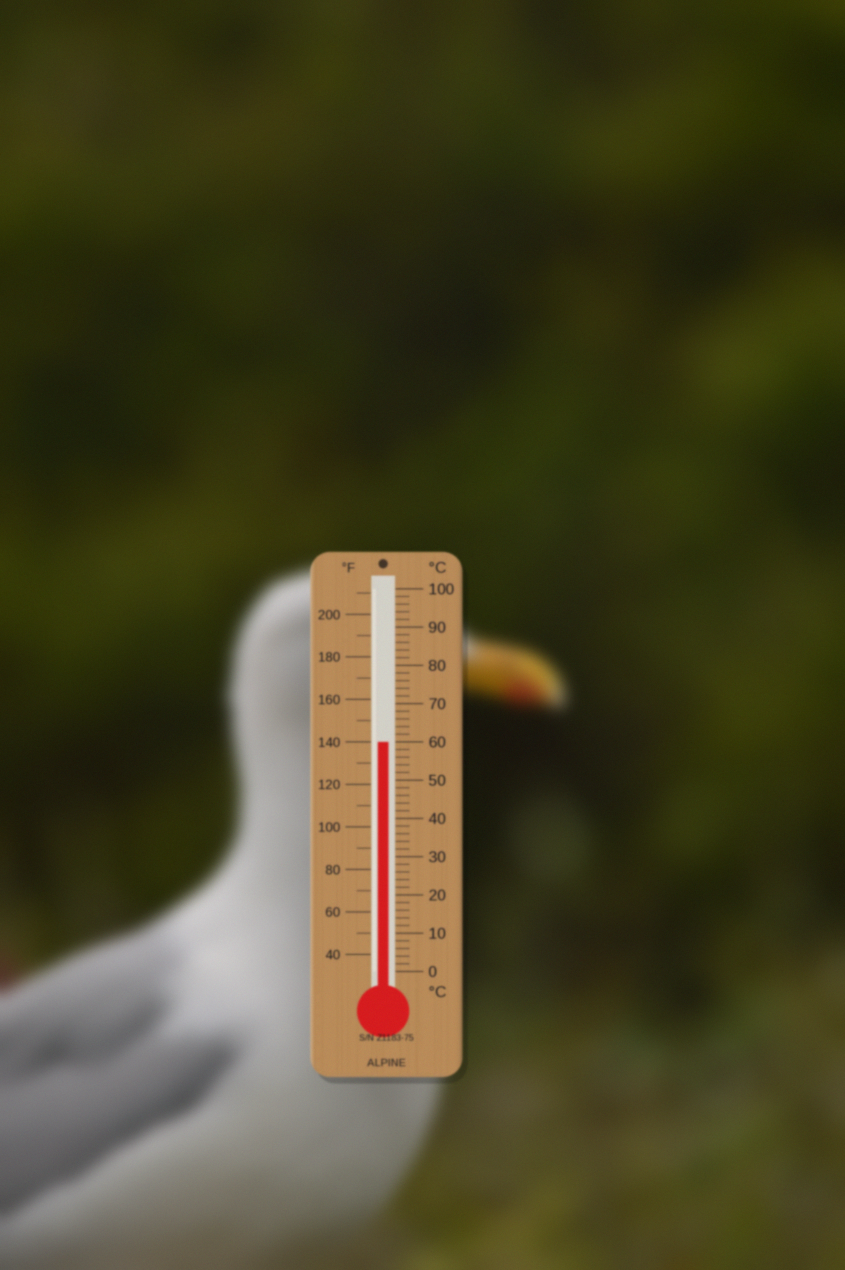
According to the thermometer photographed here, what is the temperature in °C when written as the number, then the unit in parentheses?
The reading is 60 (°C)
